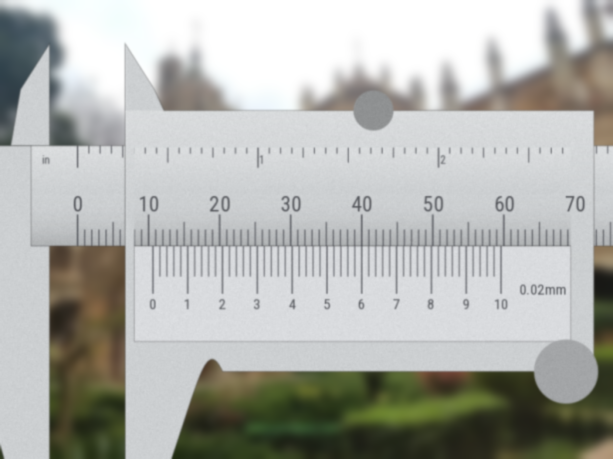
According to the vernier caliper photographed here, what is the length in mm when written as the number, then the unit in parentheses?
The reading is 10.6 (mm)
